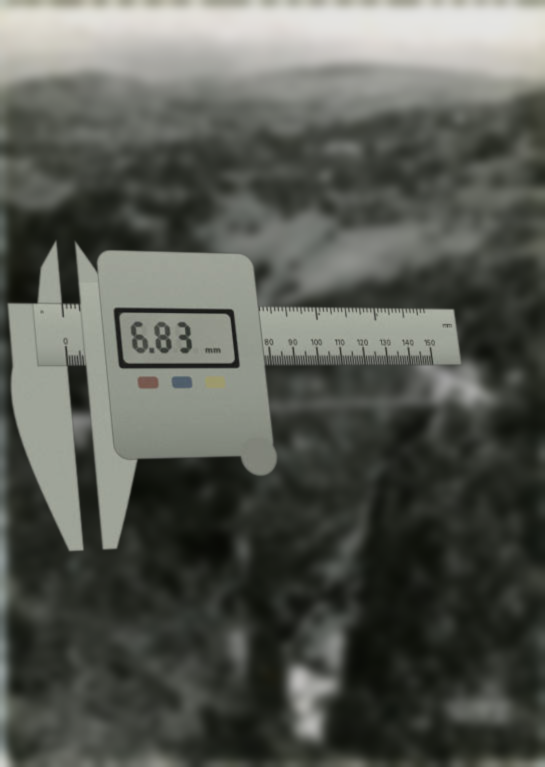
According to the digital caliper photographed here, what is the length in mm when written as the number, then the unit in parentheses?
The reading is 6.83 (mm)
